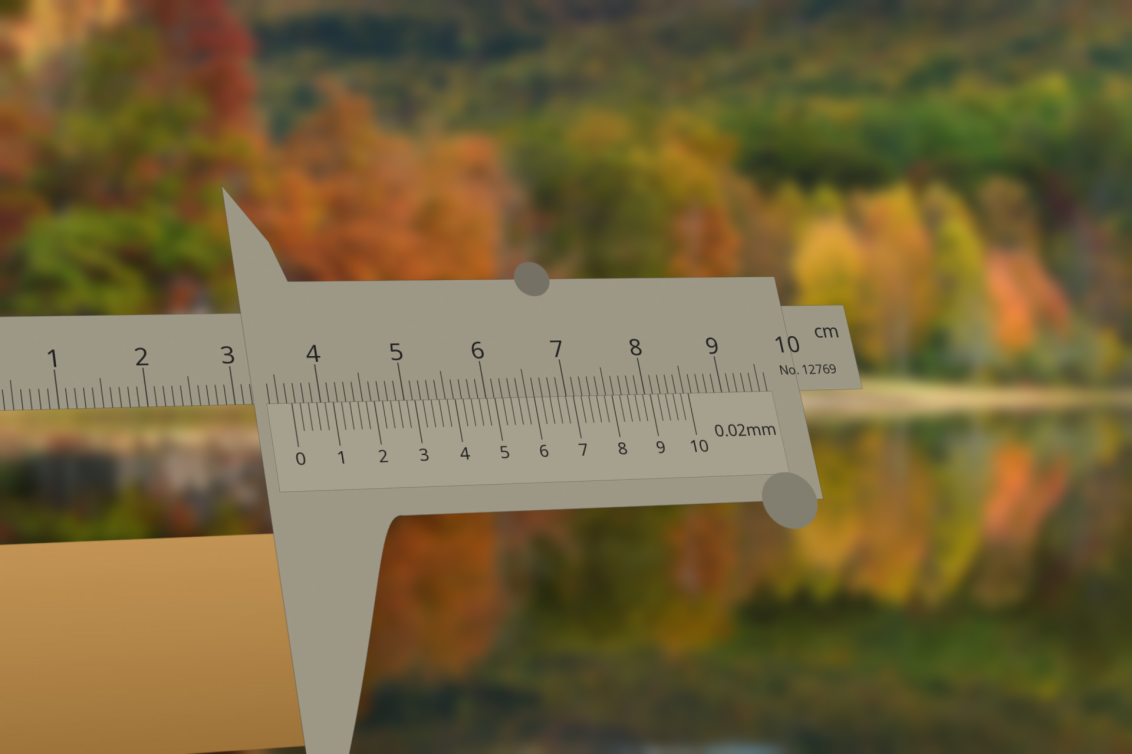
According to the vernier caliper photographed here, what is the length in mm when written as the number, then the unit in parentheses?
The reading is 36.6 (mm)
